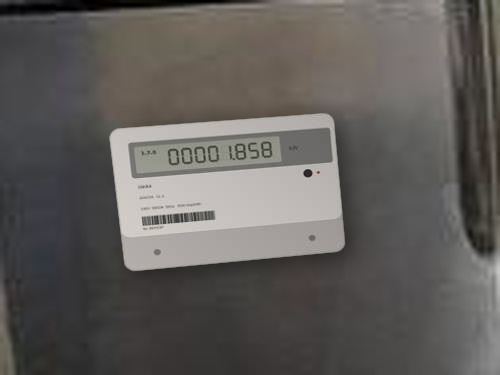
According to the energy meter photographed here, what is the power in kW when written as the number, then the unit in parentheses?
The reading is 1.858 (kW)
